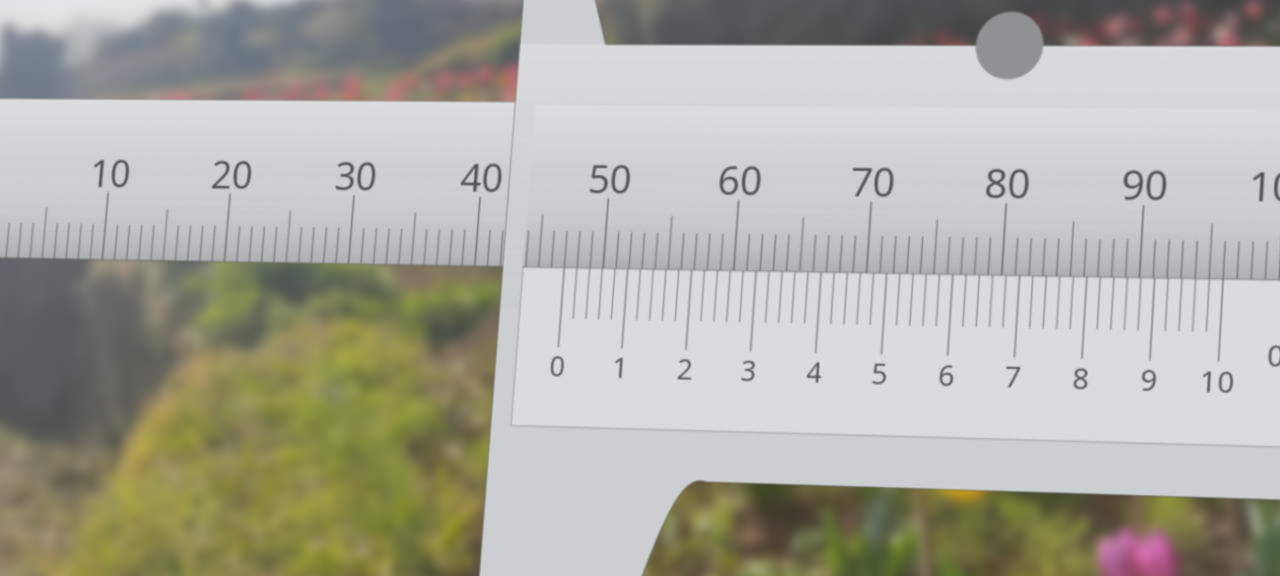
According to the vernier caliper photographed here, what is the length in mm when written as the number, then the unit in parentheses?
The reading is 47.0 (mm)
